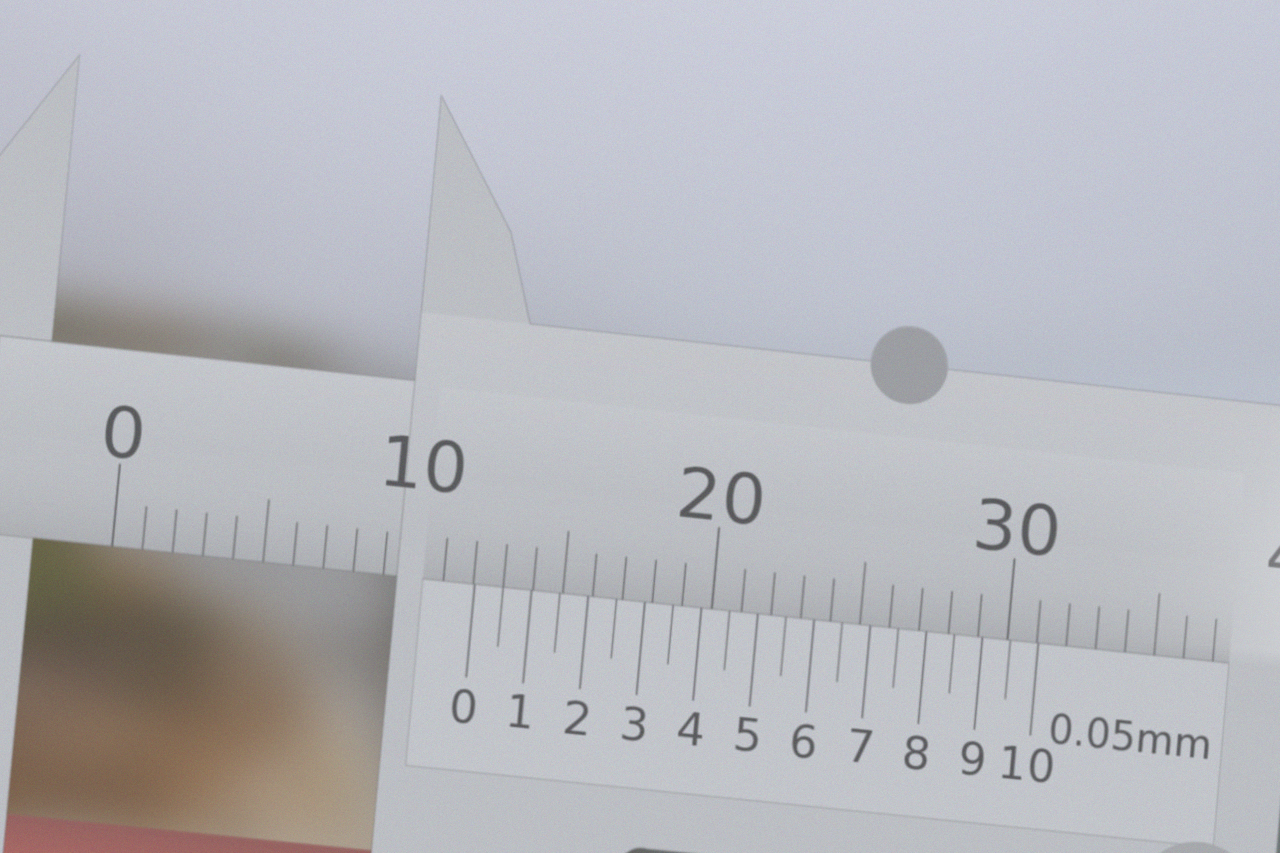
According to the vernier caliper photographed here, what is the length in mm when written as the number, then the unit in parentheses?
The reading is 12.05 (mm)
